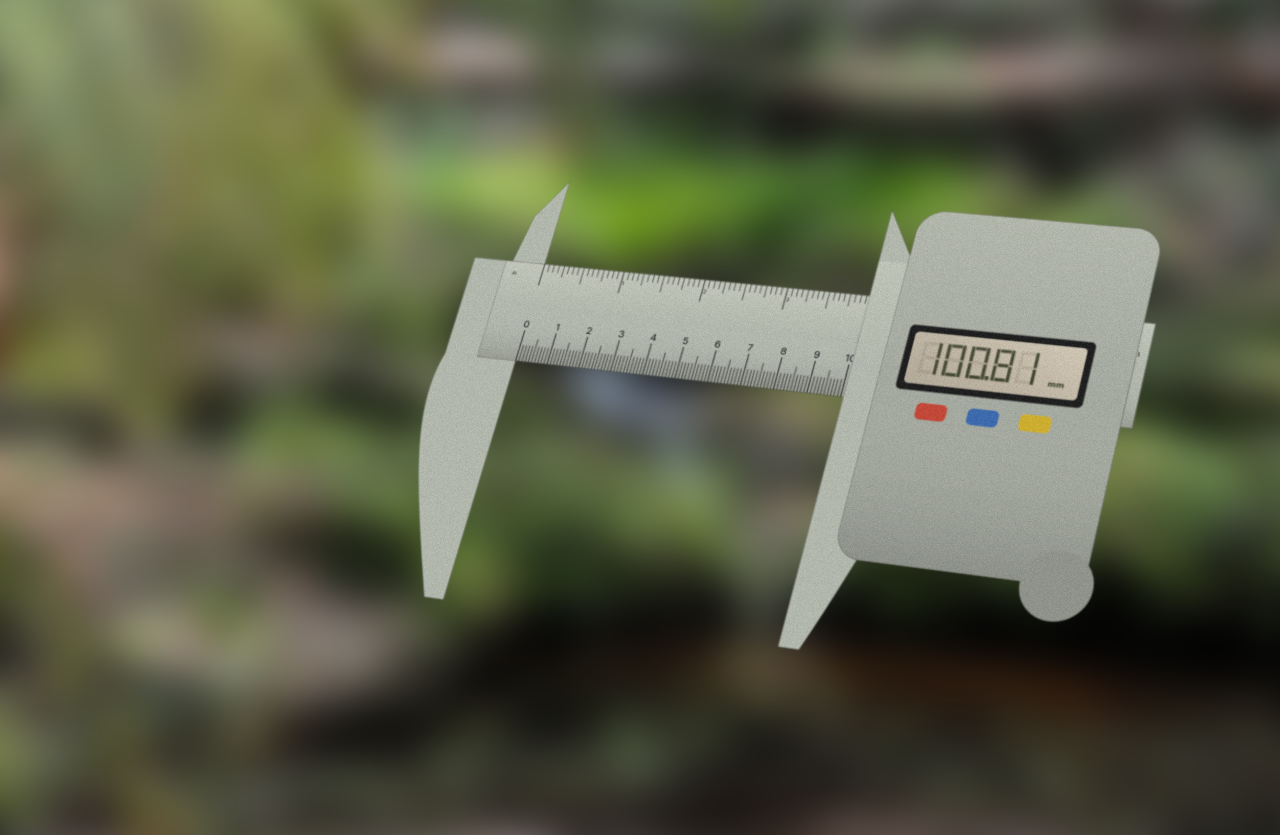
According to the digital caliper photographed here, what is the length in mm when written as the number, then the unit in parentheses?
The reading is 100.81 (mm)
